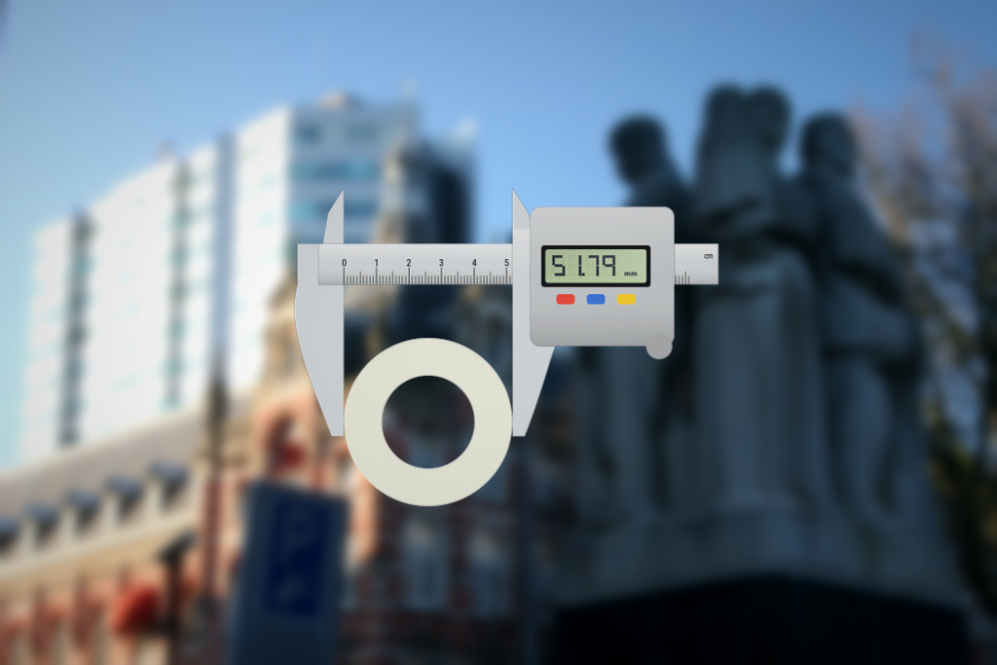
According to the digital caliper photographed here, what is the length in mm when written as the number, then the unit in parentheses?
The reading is 51.79 (mm)
